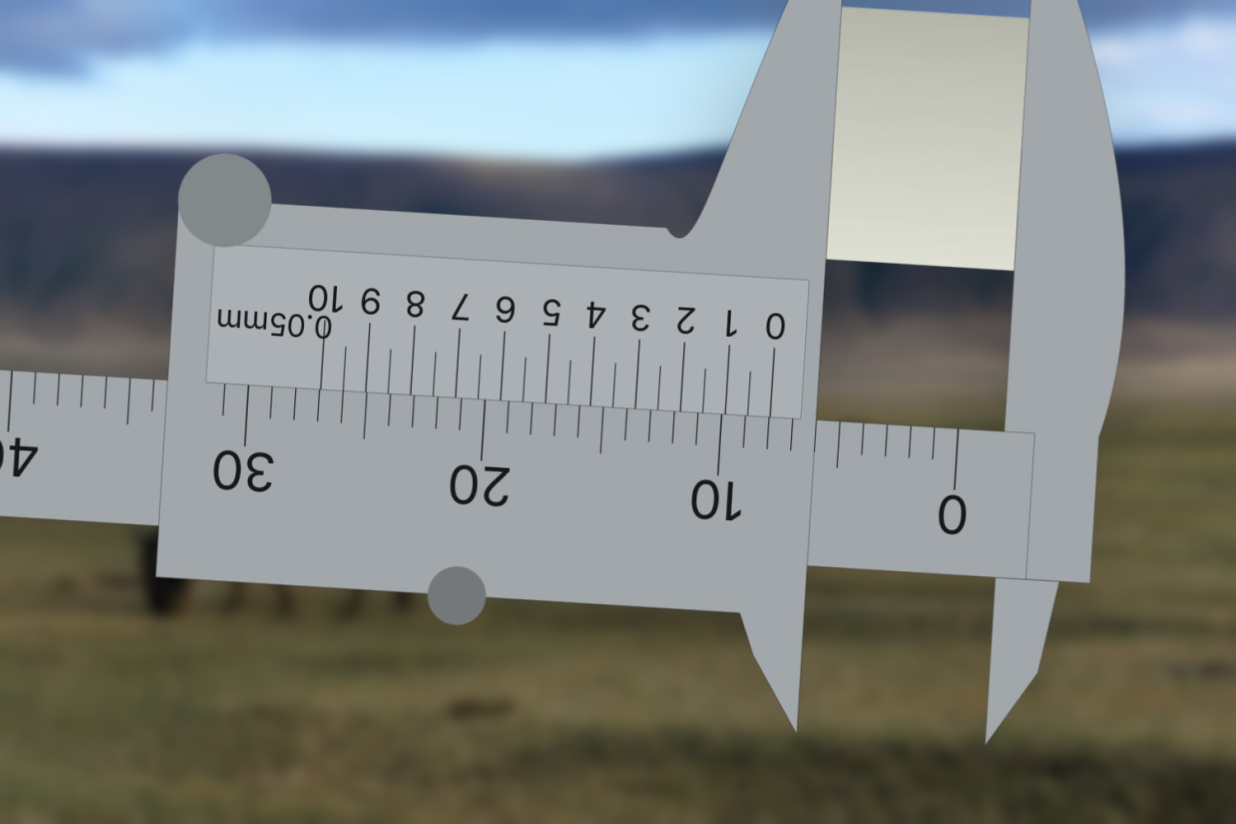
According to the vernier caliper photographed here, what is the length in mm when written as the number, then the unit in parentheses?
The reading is 7.95 (mm)
